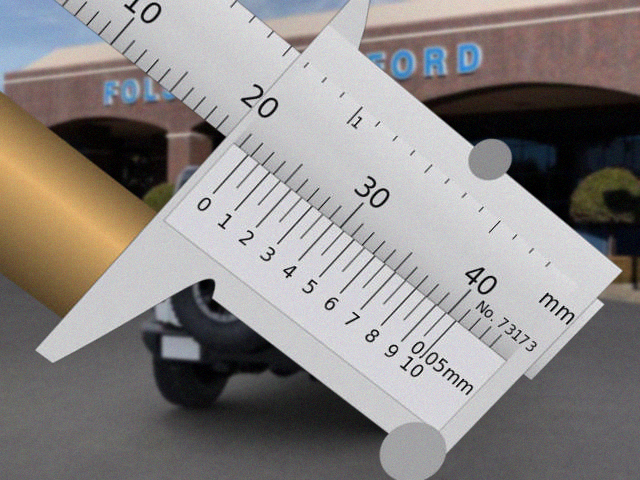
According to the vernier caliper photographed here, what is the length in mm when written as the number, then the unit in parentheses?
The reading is 21.8 (mm)
